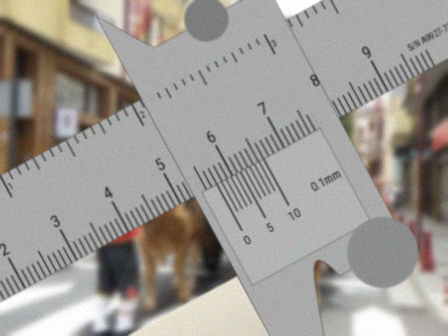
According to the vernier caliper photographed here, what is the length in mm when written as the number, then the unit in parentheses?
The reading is 57.0 (mm)
